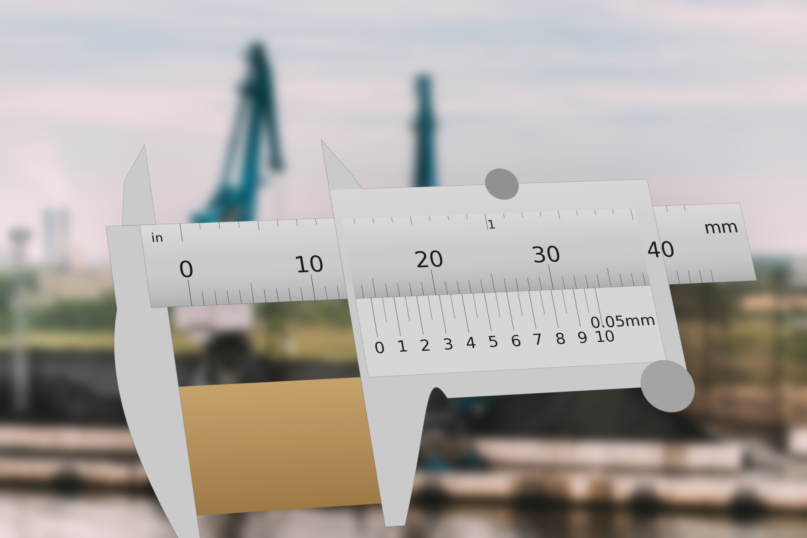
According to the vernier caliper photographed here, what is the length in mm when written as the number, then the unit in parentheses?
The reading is 14.6 (mm)
